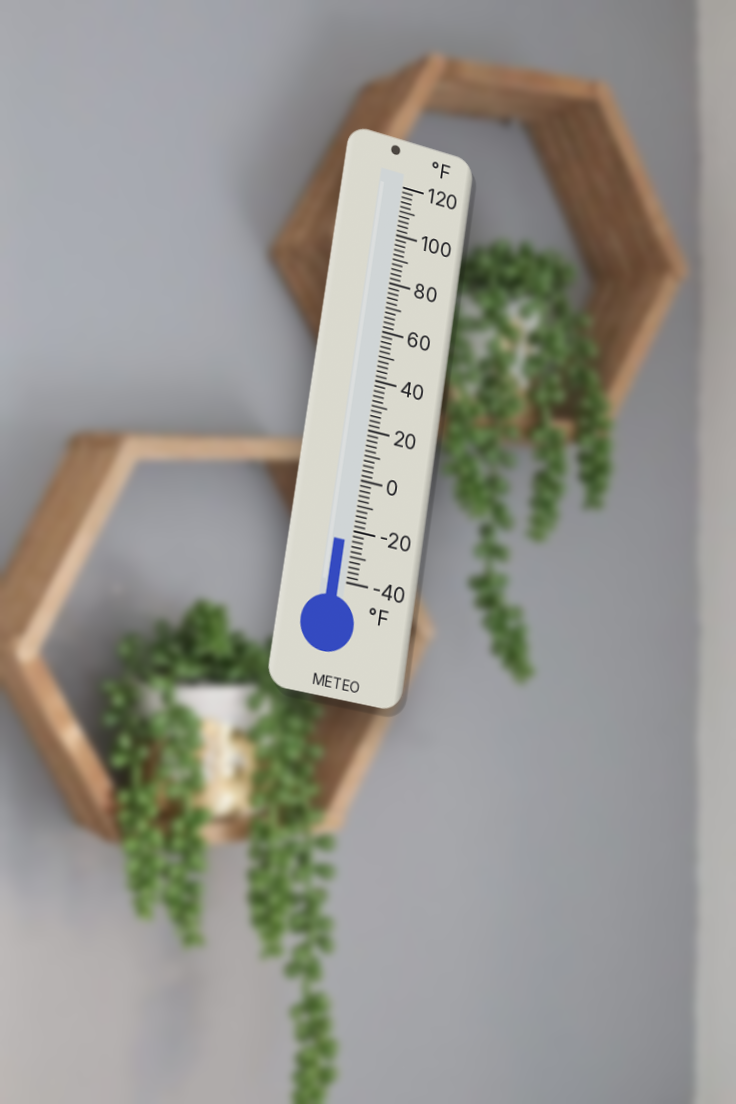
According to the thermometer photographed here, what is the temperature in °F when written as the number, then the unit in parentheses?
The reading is -24 (°F)
